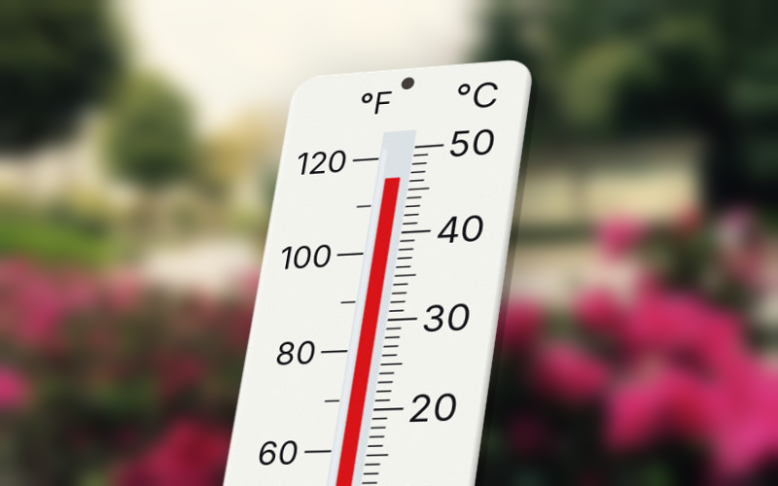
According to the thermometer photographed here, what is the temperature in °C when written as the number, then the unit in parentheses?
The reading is 46.5 (°C)
